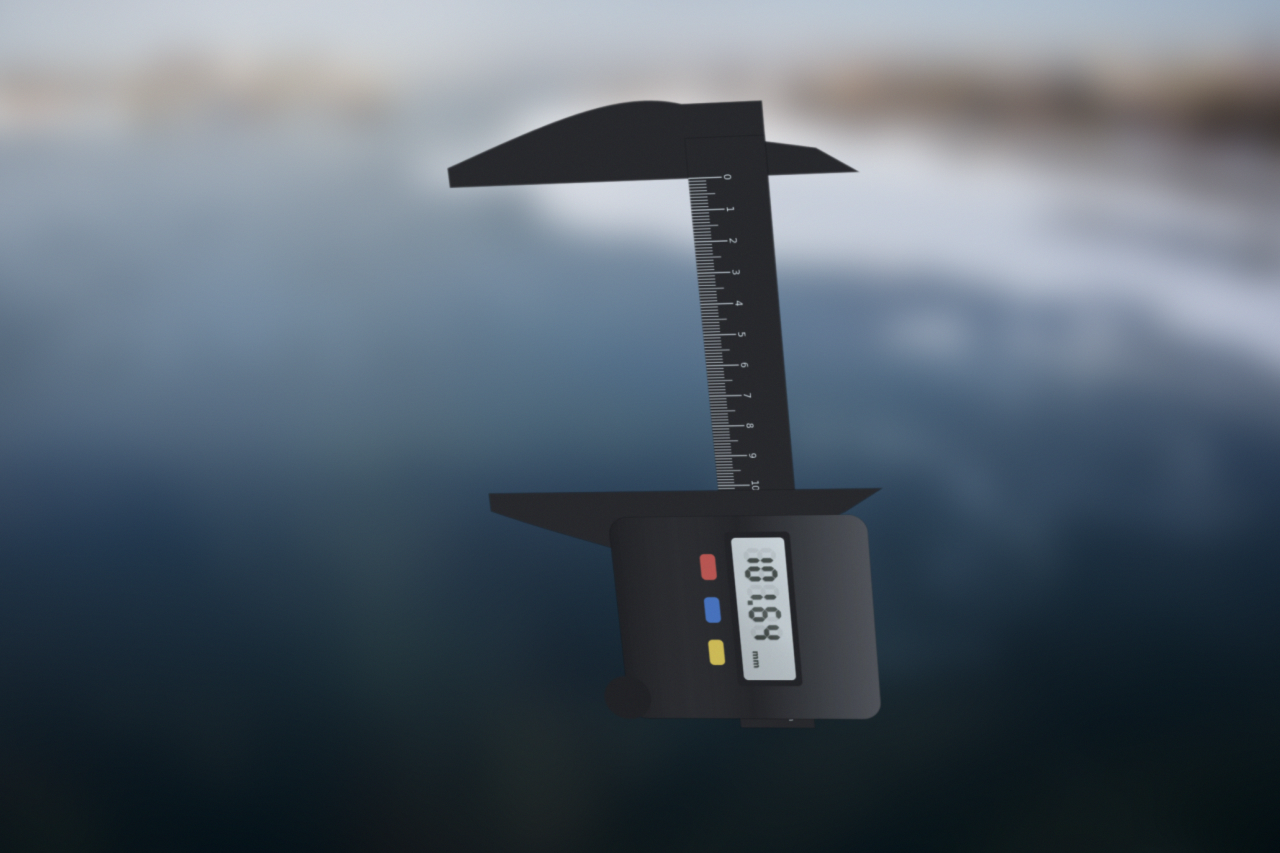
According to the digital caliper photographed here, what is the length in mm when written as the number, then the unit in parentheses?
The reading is 101.64 (mm)
